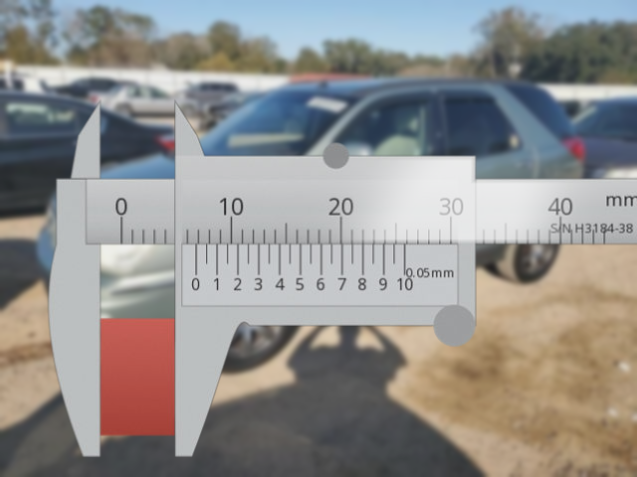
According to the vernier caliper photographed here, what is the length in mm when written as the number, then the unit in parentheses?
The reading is 6.8 (mm)
